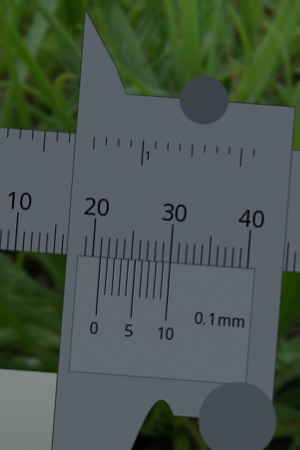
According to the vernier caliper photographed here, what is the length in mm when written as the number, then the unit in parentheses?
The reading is 21.0 (mm)
